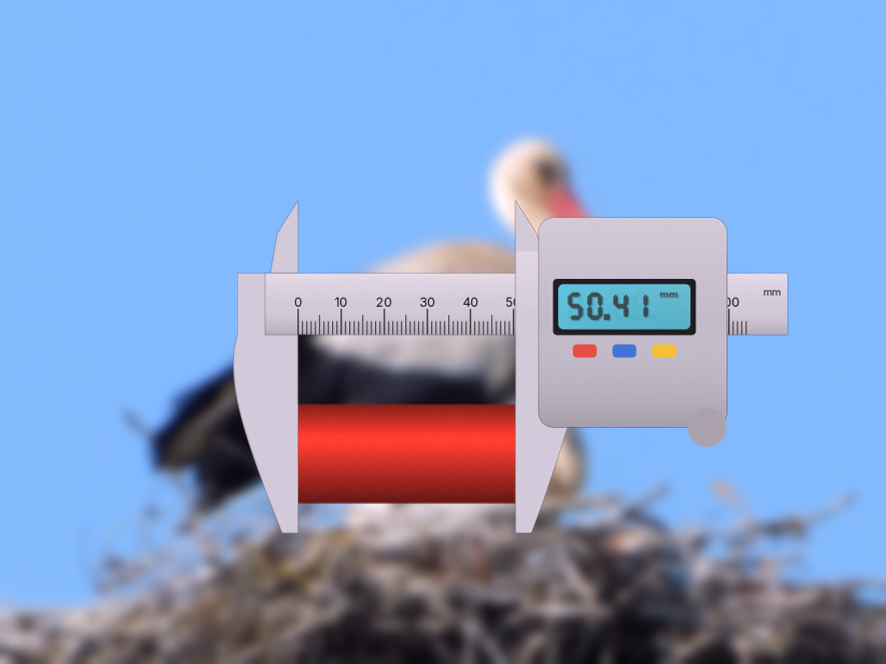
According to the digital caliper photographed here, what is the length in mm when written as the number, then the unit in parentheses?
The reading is 50.41 (mm)
